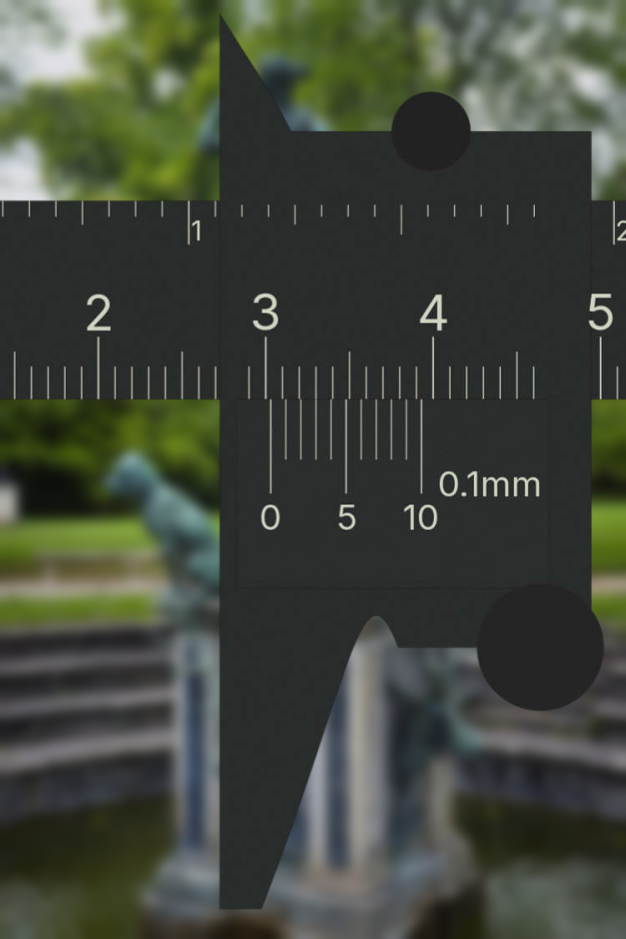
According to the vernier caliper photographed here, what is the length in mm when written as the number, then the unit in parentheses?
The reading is 30.3 (mm)
